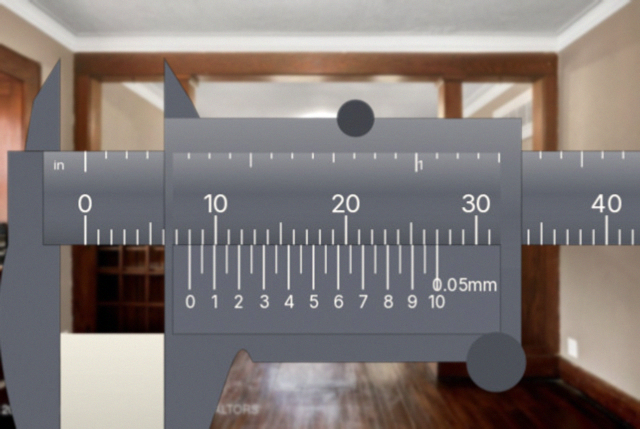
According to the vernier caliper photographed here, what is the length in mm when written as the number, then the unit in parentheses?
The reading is 8.0 (mm)
